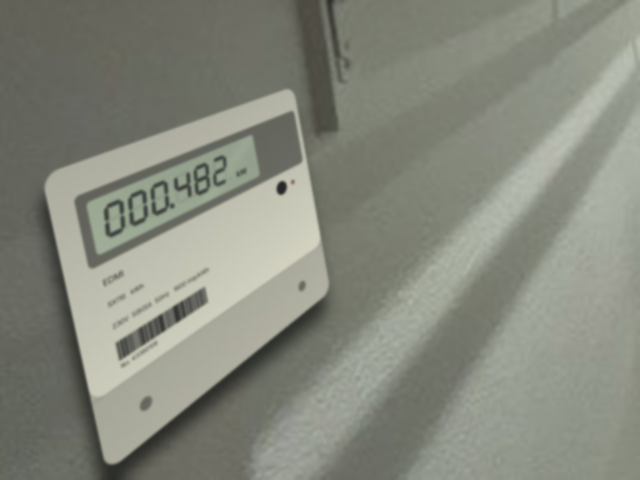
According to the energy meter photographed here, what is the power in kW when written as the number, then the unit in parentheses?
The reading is 0.482 (kW)
